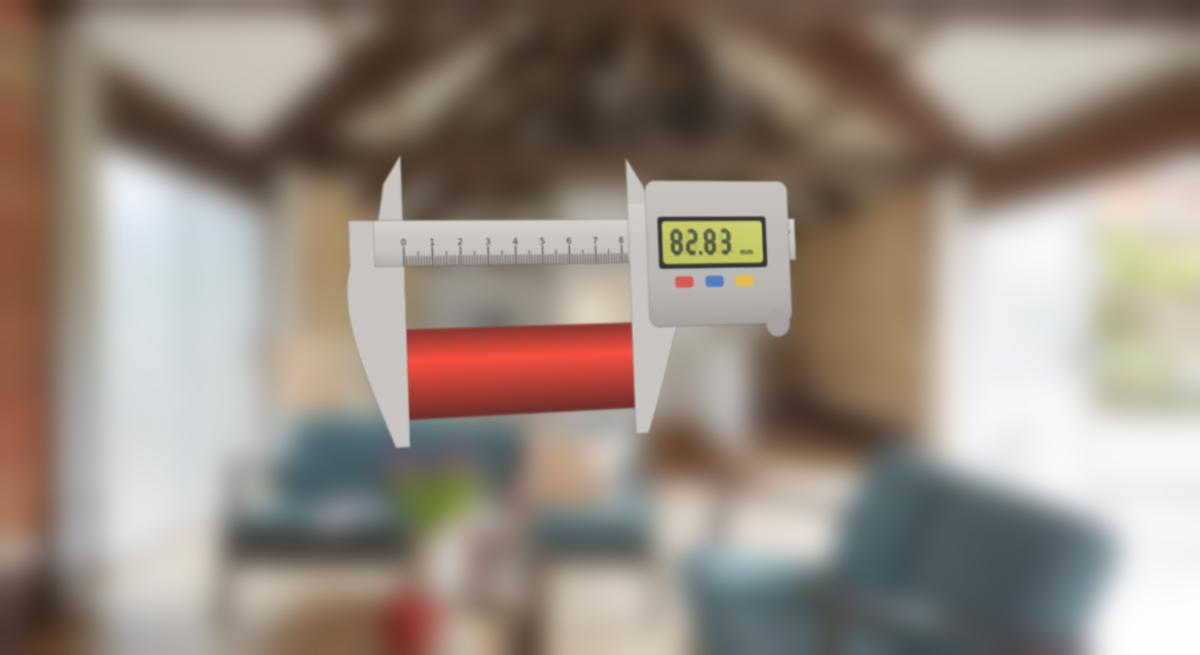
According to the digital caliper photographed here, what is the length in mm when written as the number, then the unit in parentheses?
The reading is 82.83 (mm)
